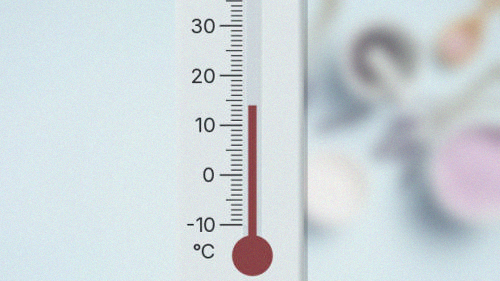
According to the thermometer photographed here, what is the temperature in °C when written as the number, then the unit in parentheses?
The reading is 14 (°C)
